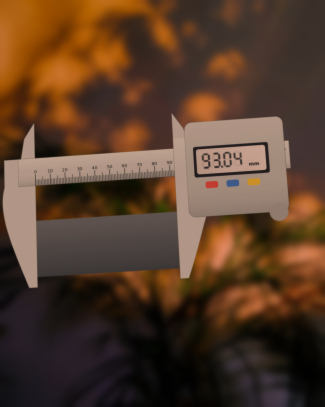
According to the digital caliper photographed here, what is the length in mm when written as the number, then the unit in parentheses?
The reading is 93.04 (mm)
